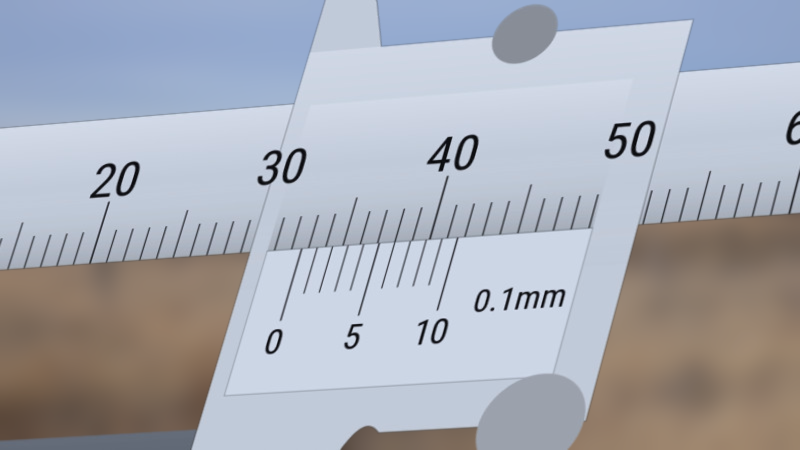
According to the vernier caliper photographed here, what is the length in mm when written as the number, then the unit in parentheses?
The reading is 32.6 (mm)
